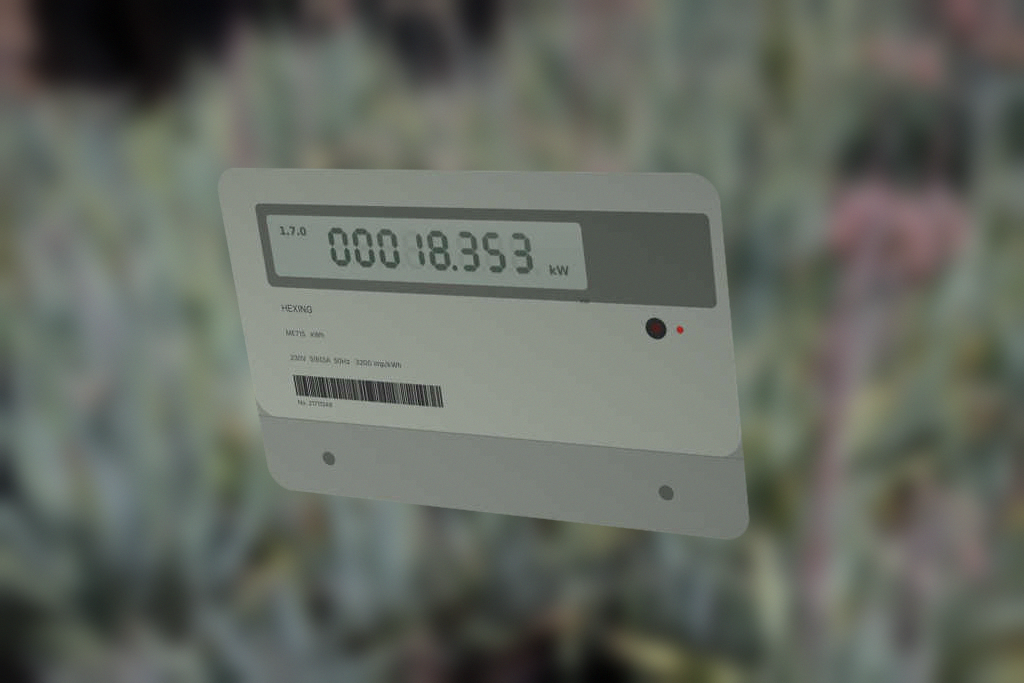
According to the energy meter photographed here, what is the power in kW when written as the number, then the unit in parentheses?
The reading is 18.353 (kW)
